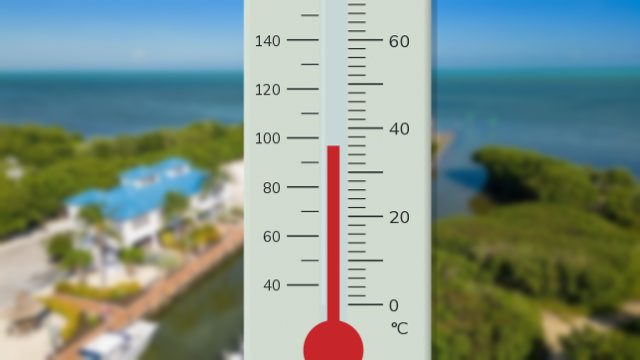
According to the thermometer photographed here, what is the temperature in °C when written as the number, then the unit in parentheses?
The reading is 36 (°C)
